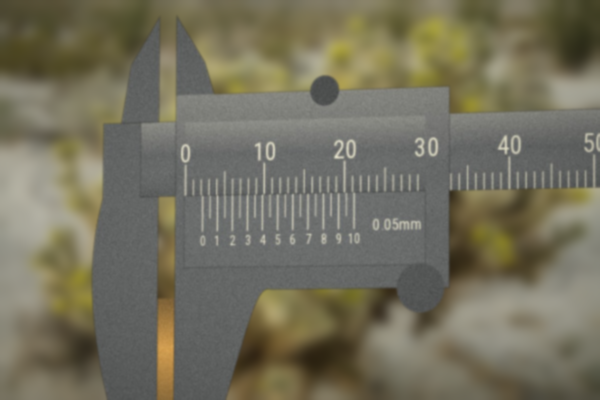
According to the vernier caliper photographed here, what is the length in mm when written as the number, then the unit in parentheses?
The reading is 2.2 (mm)
